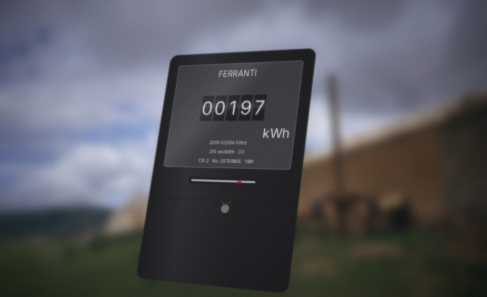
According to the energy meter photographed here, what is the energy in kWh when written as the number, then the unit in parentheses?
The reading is 197 (kWh)
